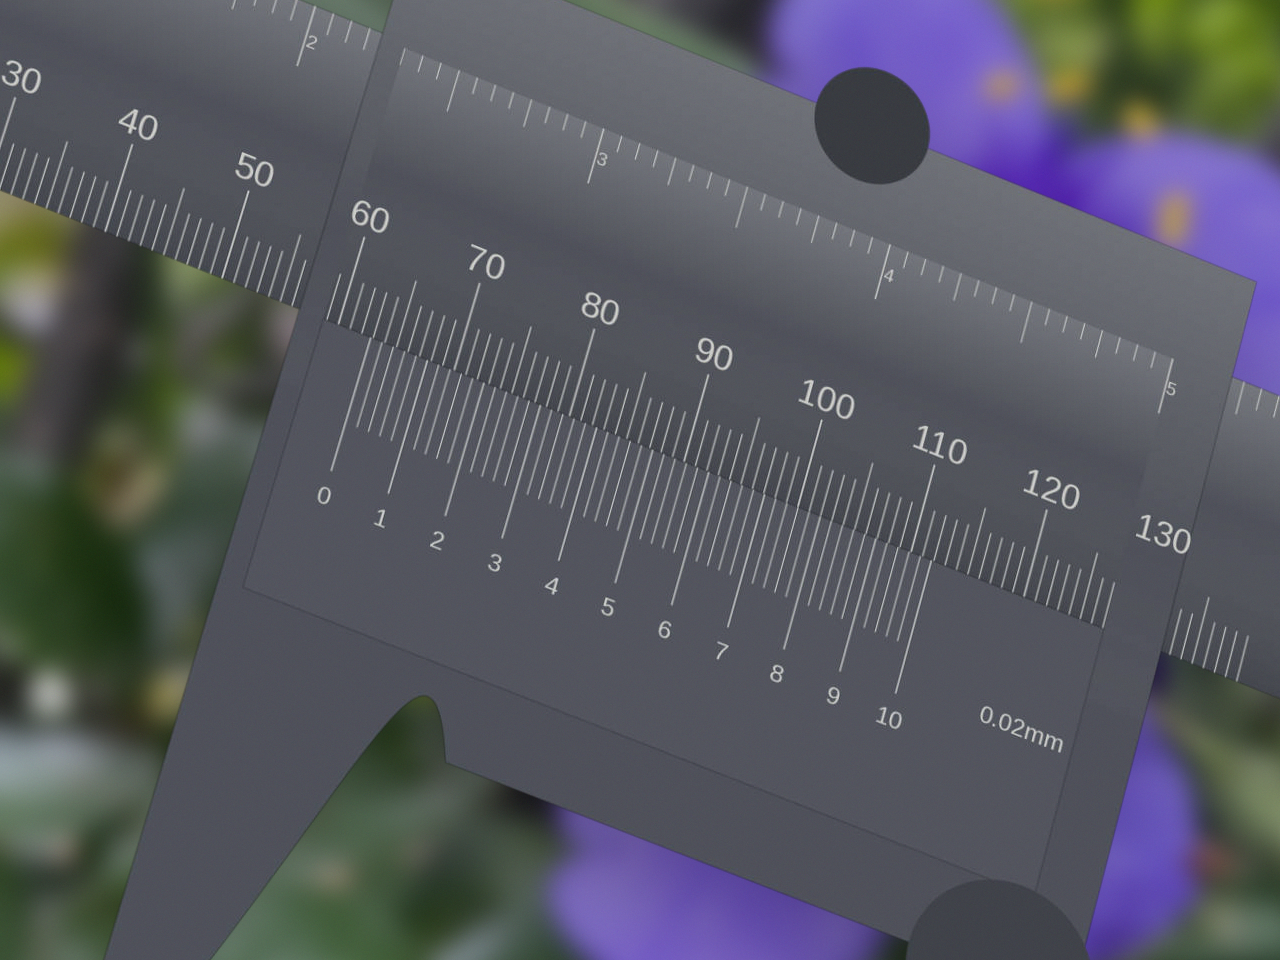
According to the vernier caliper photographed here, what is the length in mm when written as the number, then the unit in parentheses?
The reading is 62.8 (mm)
